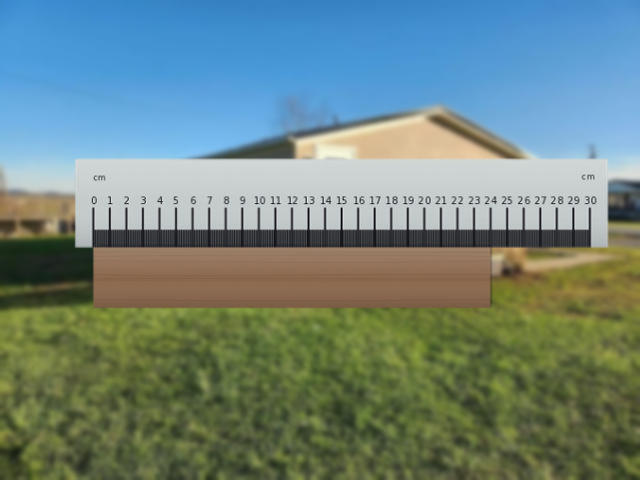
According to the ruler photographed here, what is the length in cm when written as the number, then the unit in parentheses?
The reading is 24 (cm)
